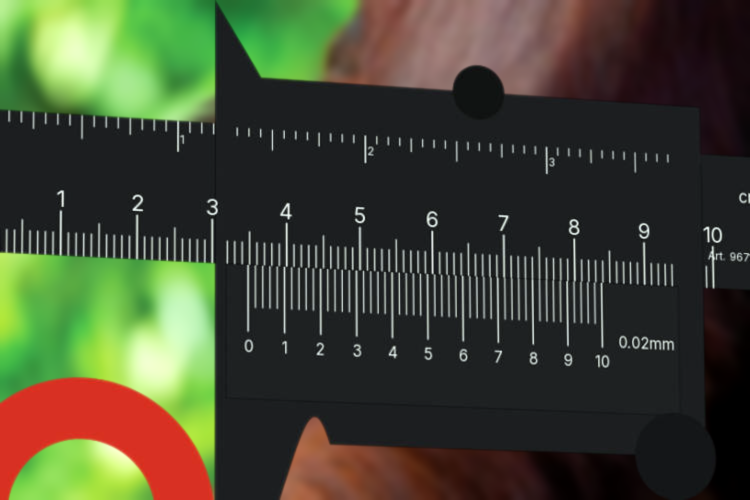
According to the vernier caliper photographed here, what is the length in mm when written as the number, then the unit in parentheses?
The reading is 34.8 (mm)
